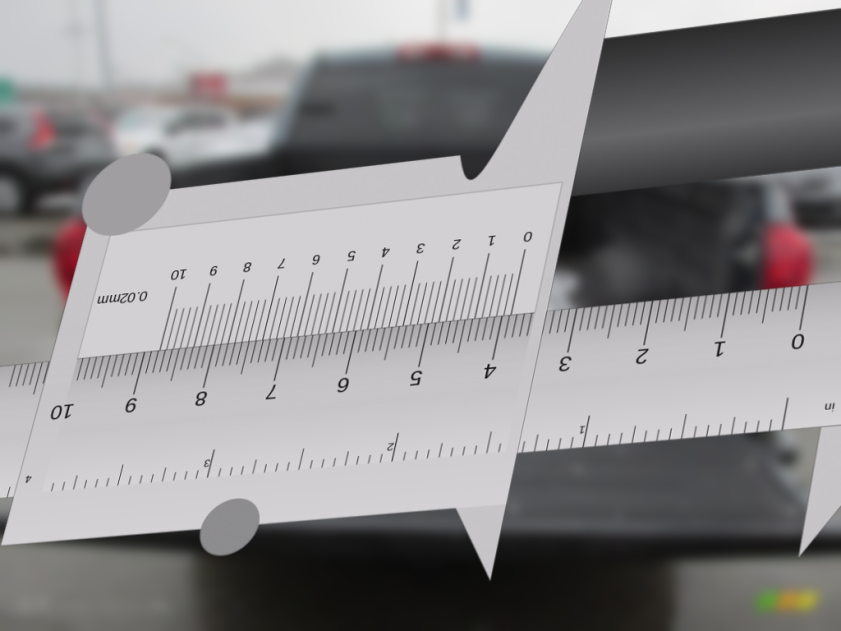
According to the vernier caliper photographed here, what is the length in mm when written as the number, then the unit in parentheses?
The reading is 38.8 (mm)
